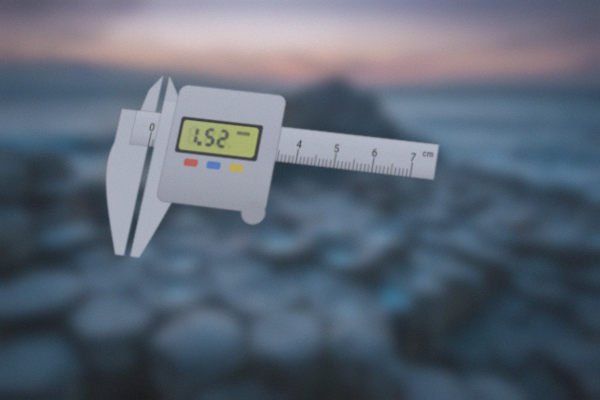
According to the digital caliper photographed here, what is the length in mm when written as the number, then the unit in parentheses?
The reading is 1.52 (mm)
